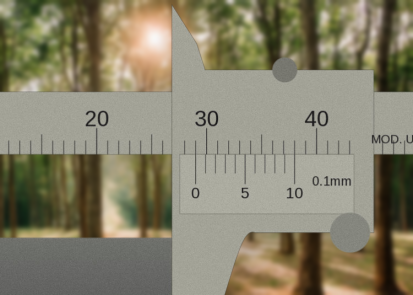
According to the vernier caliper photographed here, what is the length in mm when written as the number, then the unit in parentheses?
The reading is 29.0 (mm)
